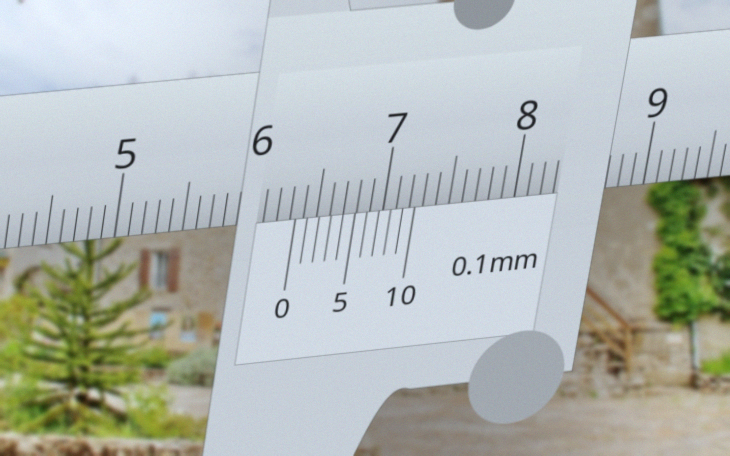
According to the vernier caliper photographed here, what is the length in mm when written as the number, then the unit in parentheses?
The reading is 63.4 (mm)
